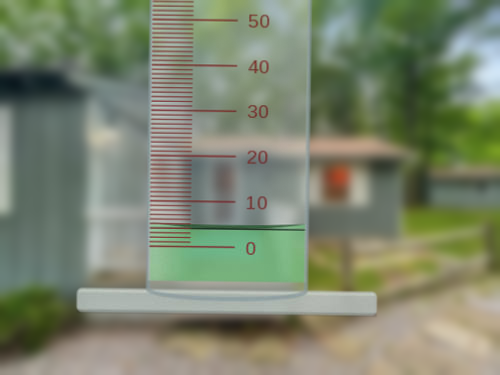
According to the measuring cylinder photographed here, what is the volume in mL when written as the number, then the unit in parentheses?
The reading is 4 (mL)
